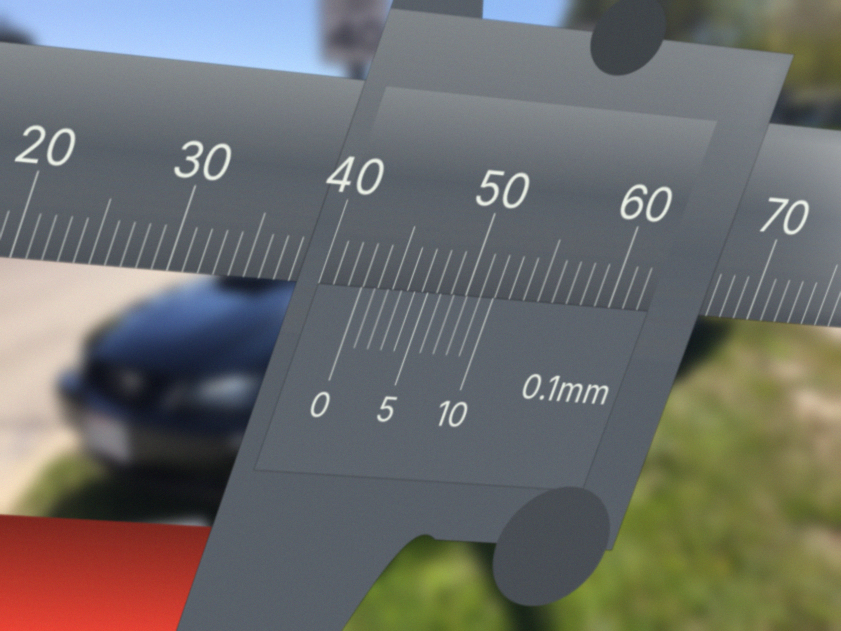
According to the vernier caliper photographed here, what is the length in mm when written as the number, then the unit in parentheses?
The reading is 42.9 (mm)
